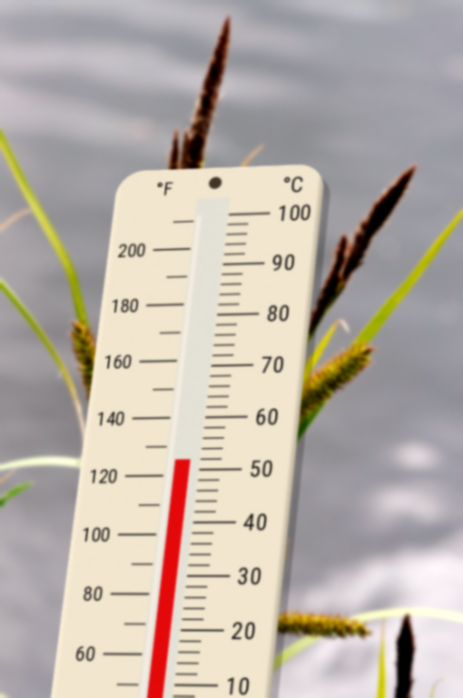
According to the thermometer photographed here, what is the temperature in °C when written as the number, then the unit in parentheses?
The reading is 52 (°C)
